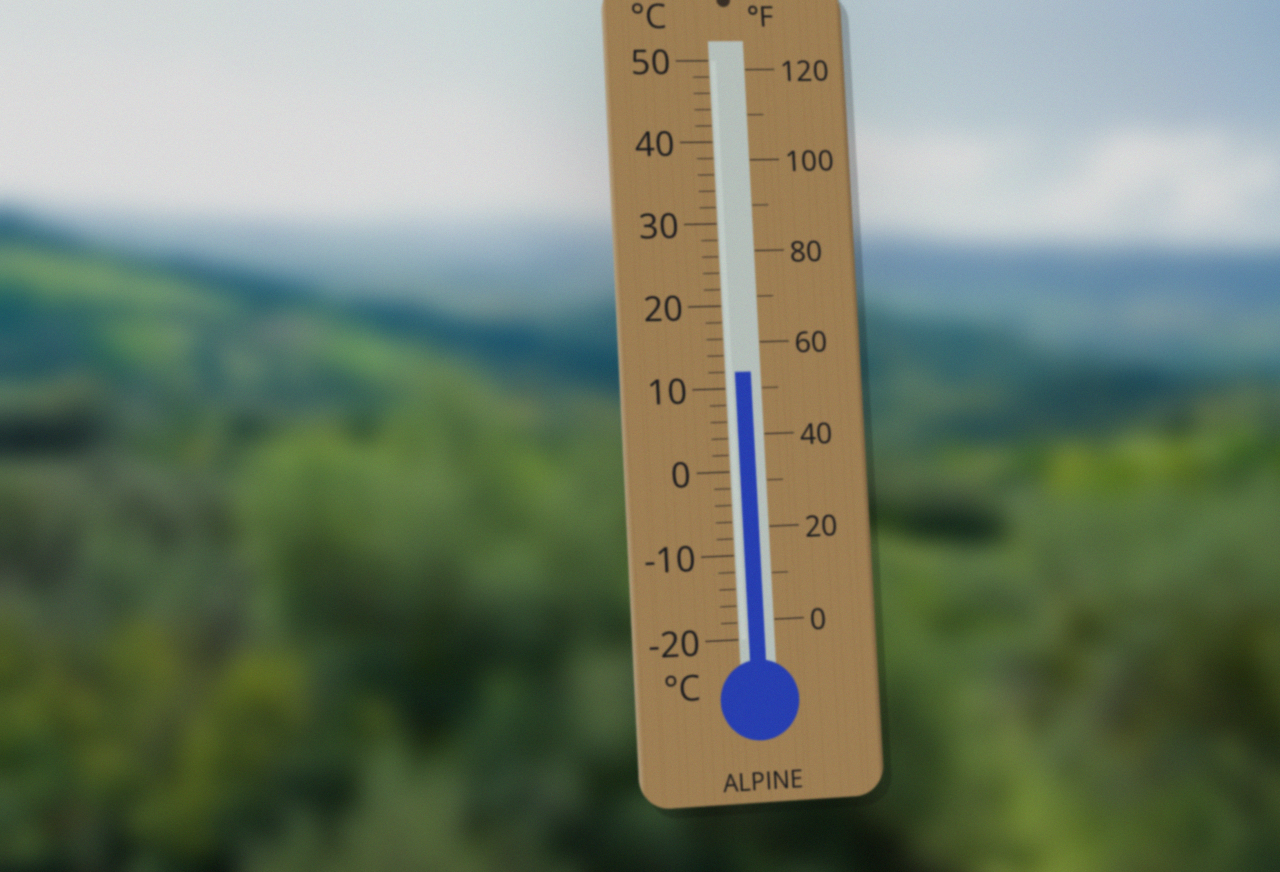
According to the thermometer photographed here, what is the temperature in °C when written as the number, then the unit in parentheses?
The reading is 12 (°C)
